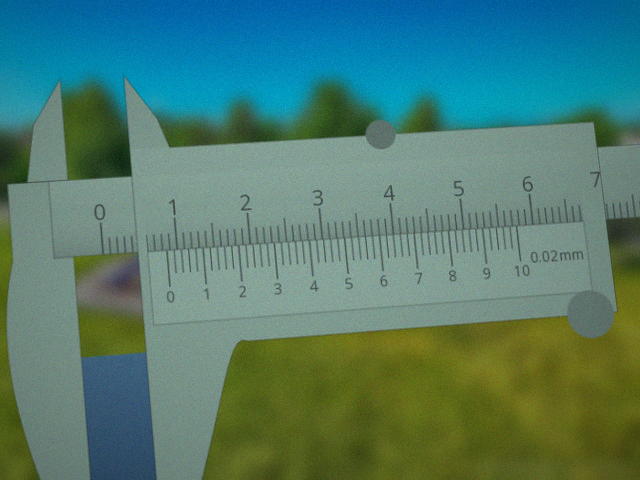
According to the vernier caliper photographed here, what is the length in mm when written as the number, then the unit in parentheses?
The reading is 8.6 (mm)
